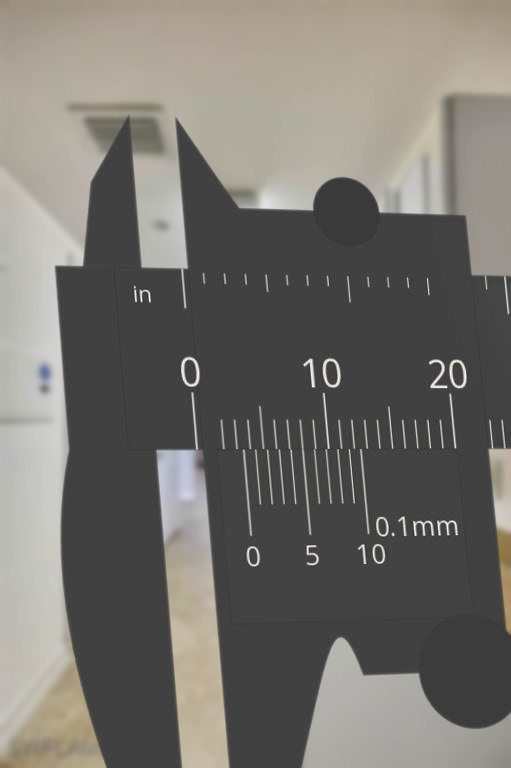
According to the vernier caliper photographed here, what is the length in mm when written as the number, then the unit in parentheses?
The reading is 3.5 (mm)
